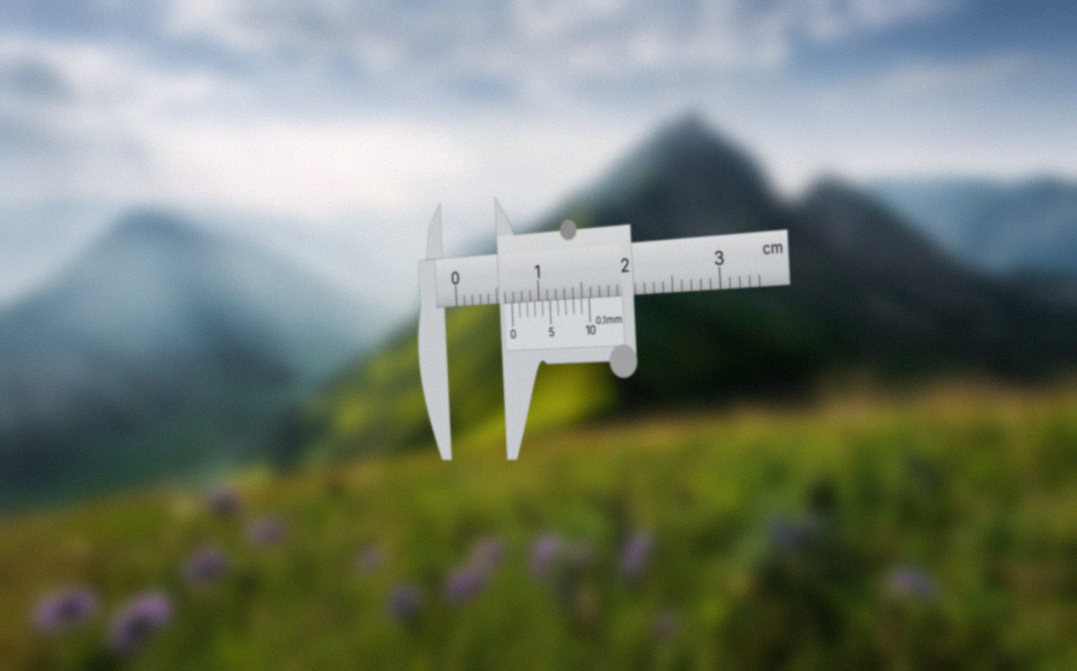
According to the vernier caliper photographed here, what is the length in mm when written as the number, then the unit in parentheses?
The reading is 6.8 (mm)
